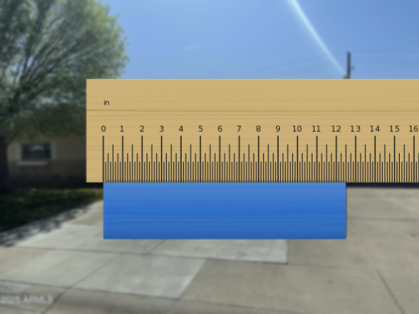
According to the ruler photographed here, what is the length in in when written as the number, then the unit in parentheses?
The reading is 12.5 (in)
